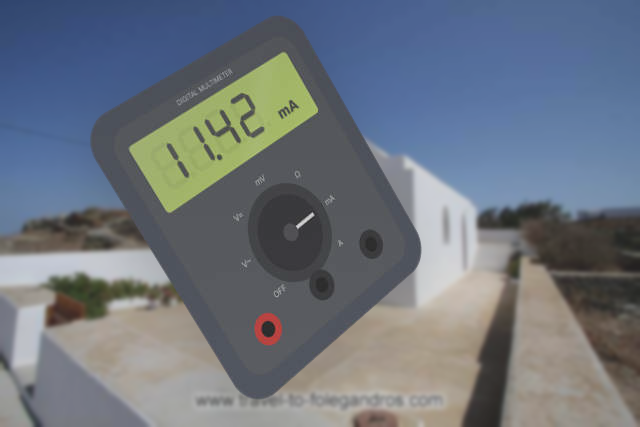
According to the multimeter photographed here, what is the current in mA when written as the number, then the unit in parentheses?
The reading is 11.42 (mA)
